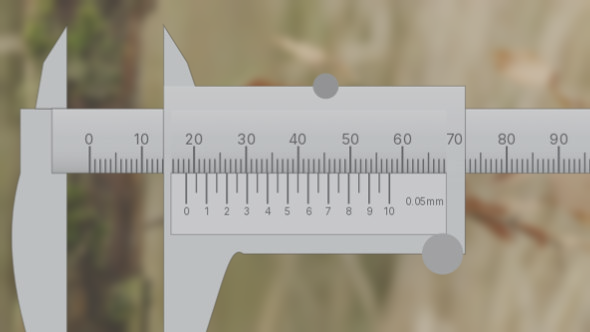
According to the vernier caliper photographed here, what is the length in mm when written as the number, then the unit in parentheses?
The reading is 18.5 (mm)
